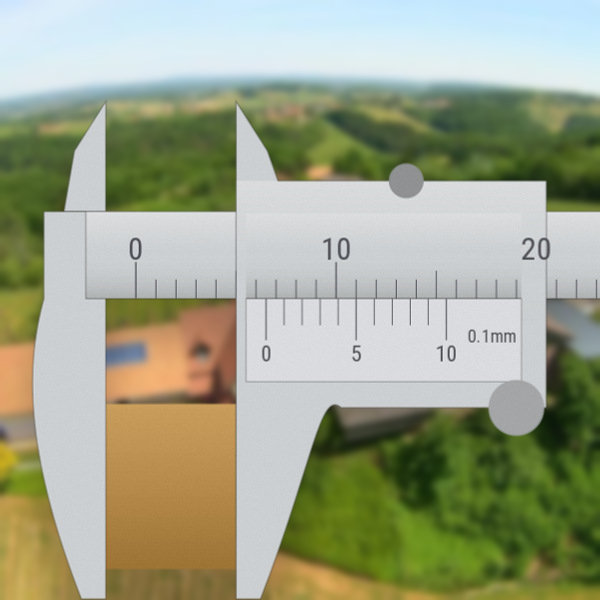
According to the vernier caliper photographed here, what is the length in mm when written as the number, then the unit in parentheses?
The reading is 6.5 (mm)
